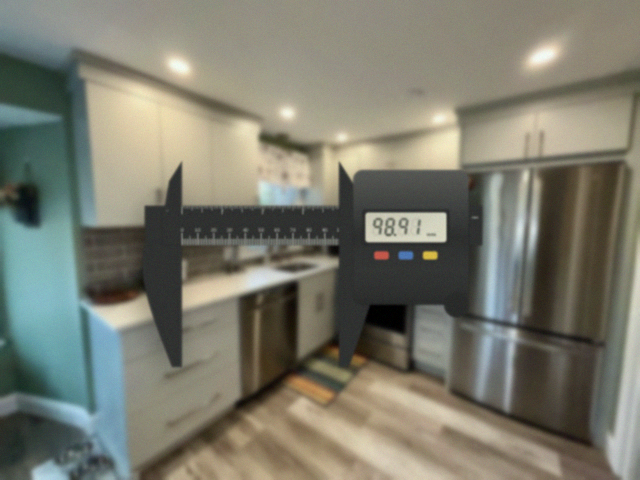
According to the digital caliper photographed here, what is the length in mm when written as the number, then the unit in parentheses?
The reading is 98.91 (mm)
